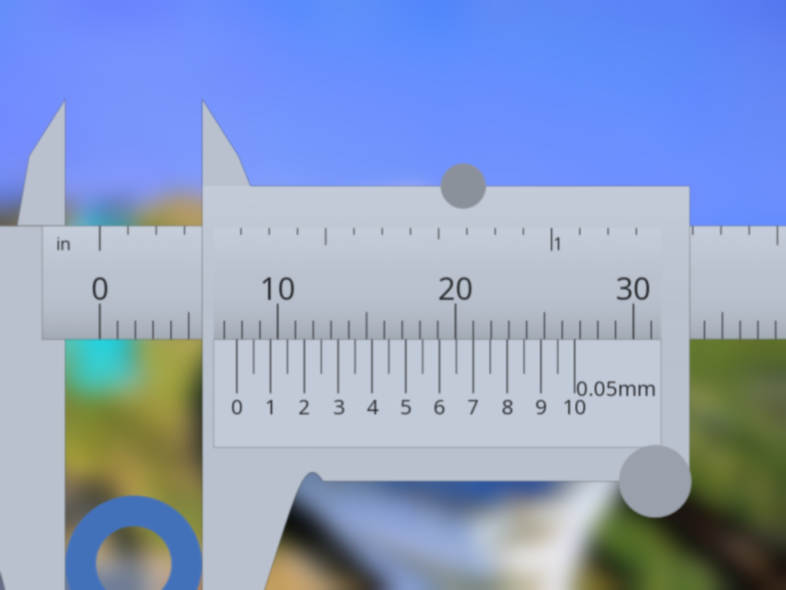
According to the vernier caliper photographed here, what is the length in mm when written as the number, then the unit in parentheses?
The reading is 7.7 (mm)
